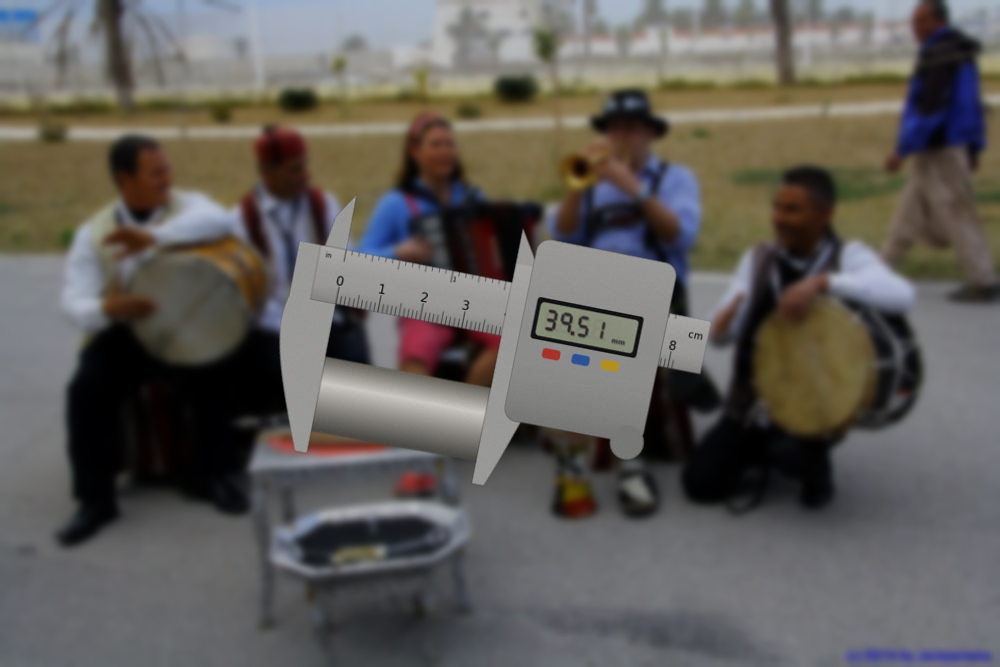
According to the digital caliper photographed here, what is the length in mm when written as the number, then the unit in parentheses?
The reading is 39.51 (mm)
